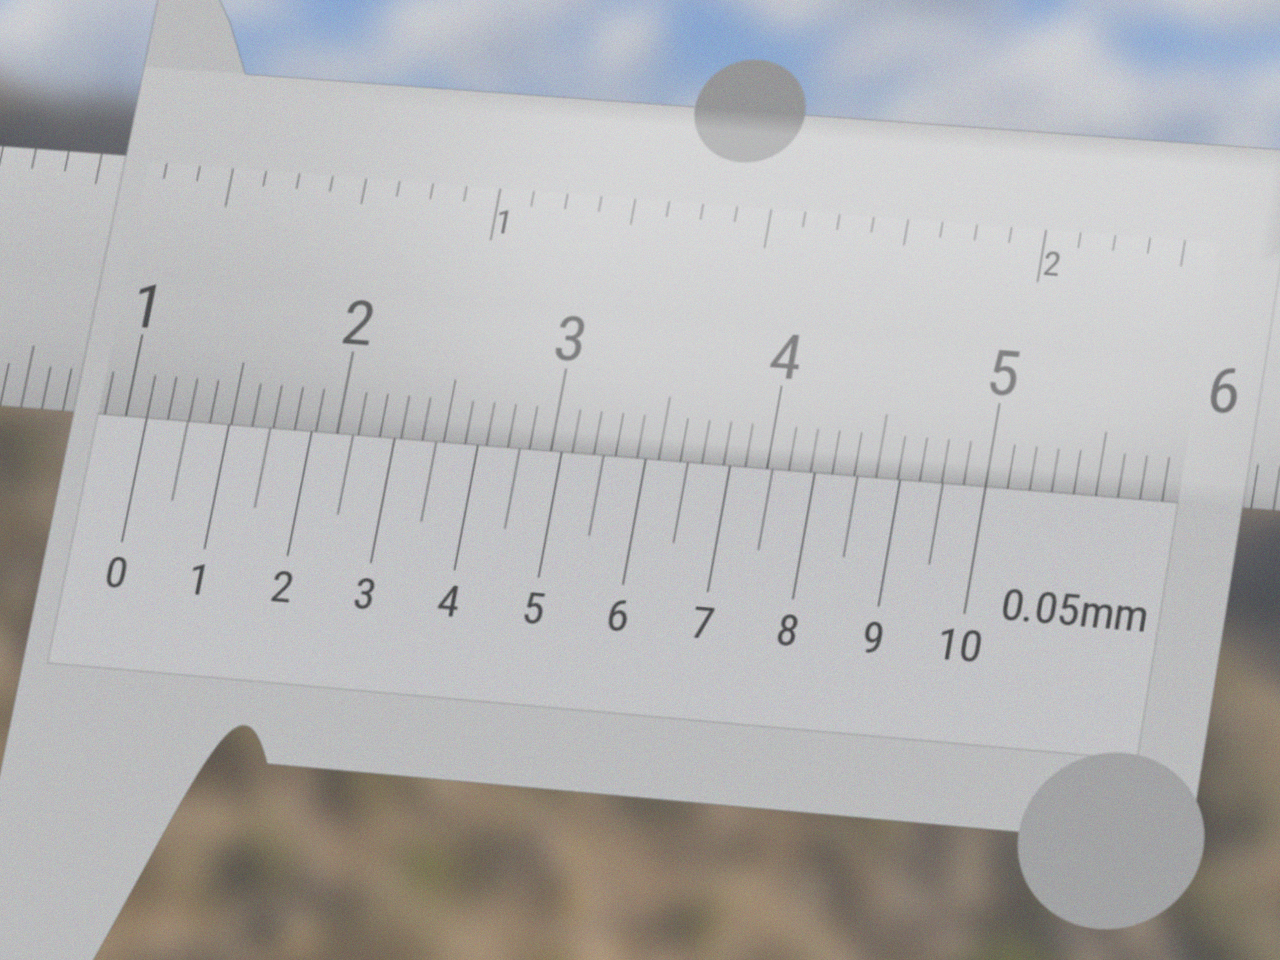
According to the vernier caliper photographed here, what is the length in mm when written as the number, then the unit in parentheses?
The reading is 11.0 (mm)
